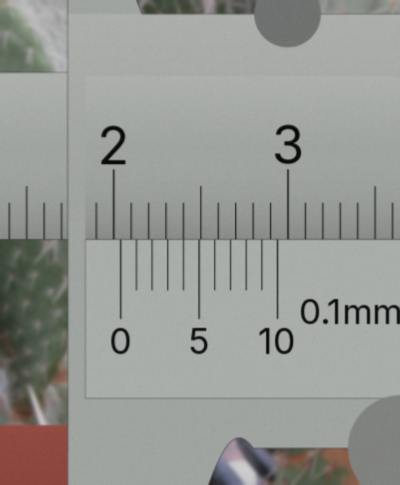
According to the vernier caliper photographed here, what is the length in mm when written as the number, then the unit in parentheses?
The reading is 20.4 (mm)
